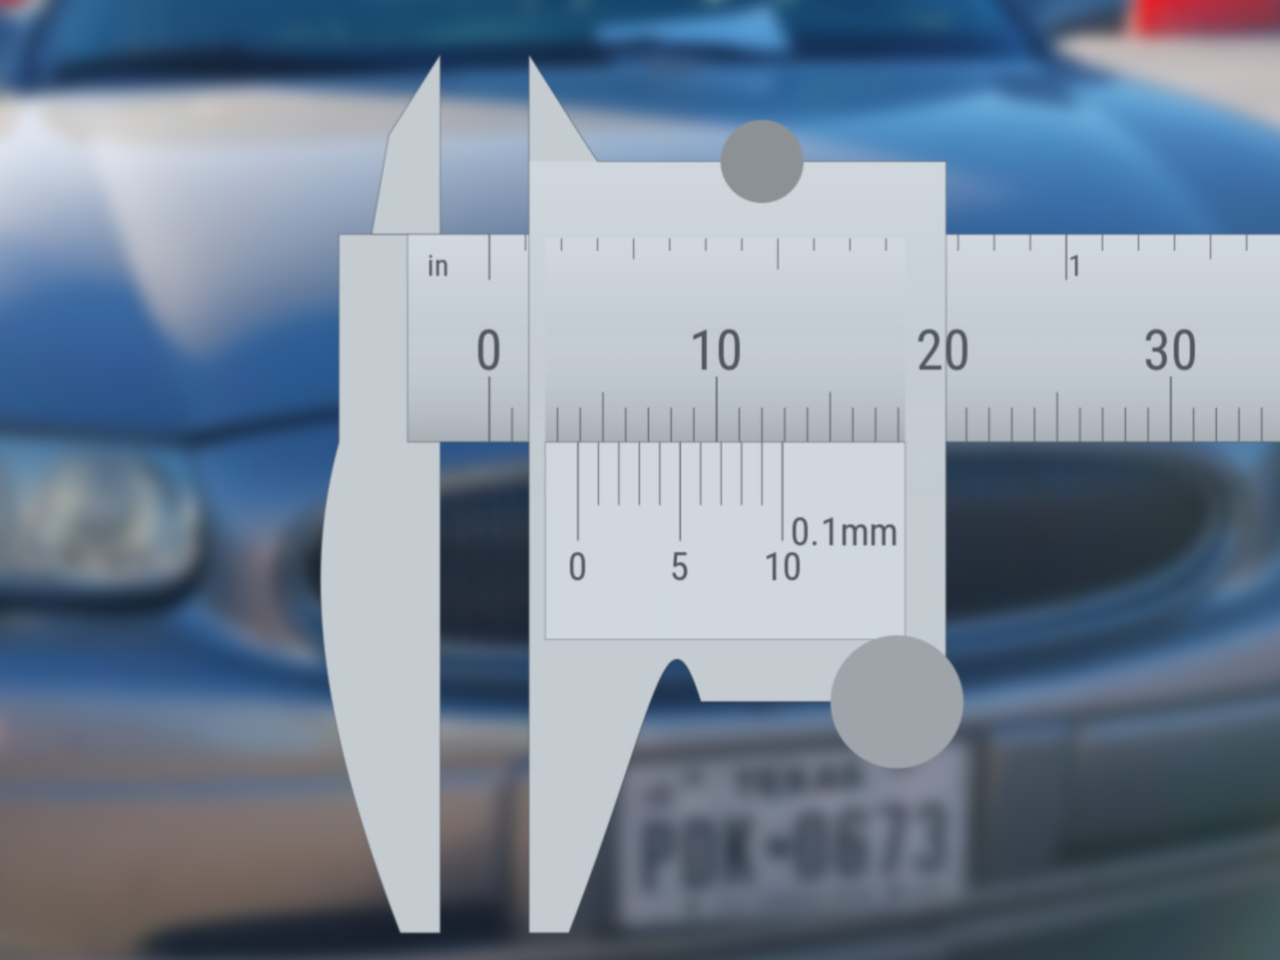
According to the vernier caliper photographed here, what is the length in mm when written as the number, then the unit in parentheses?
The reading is 3.9 (mm)
